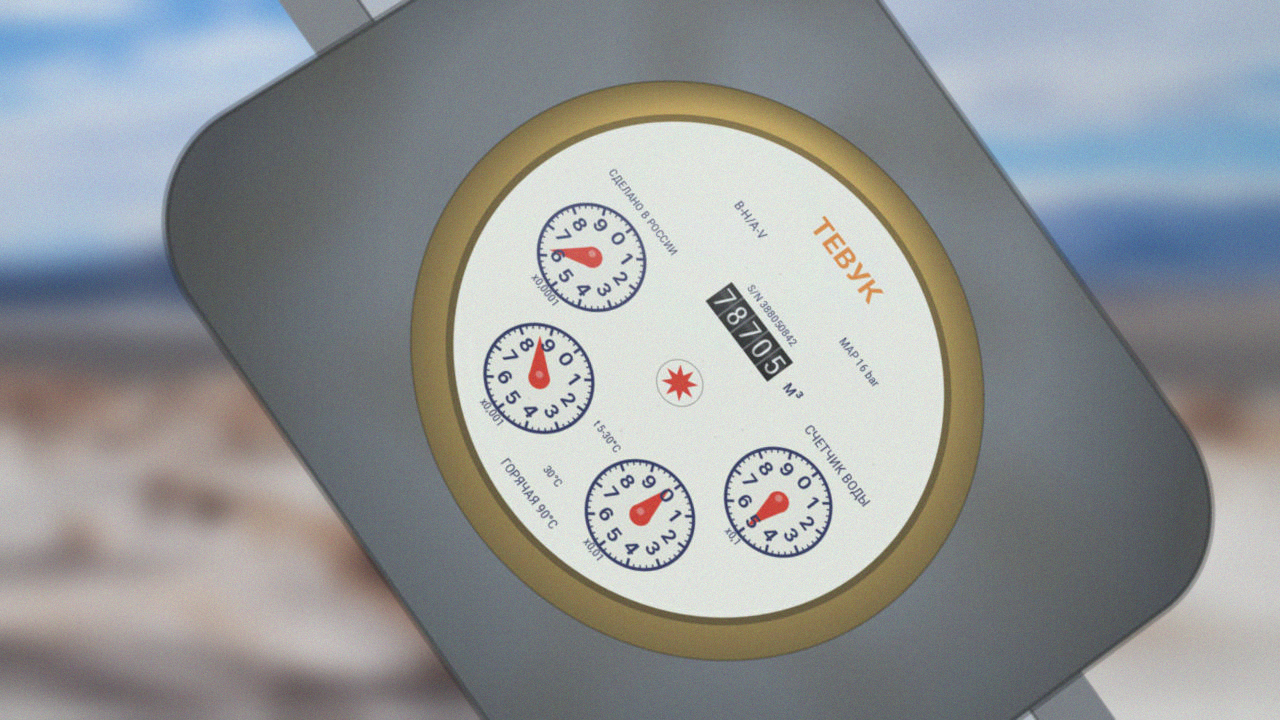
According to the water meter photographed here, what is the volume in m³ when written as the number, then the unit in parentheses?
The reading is 78705.4986 (m³)
